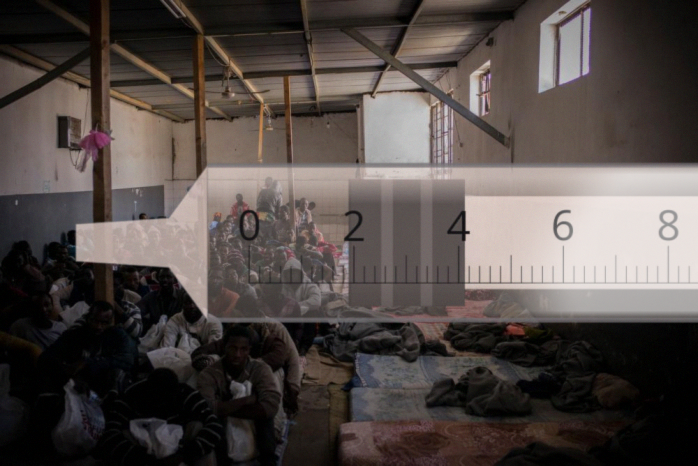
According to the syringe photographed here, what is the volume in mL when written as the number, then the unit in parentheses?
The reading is 1.9 (mL)
